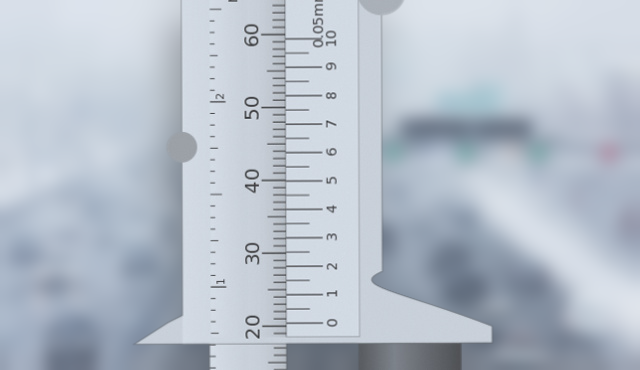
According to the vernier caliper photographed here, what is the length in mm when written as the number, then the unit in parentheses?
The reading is 20.4 (mm)
